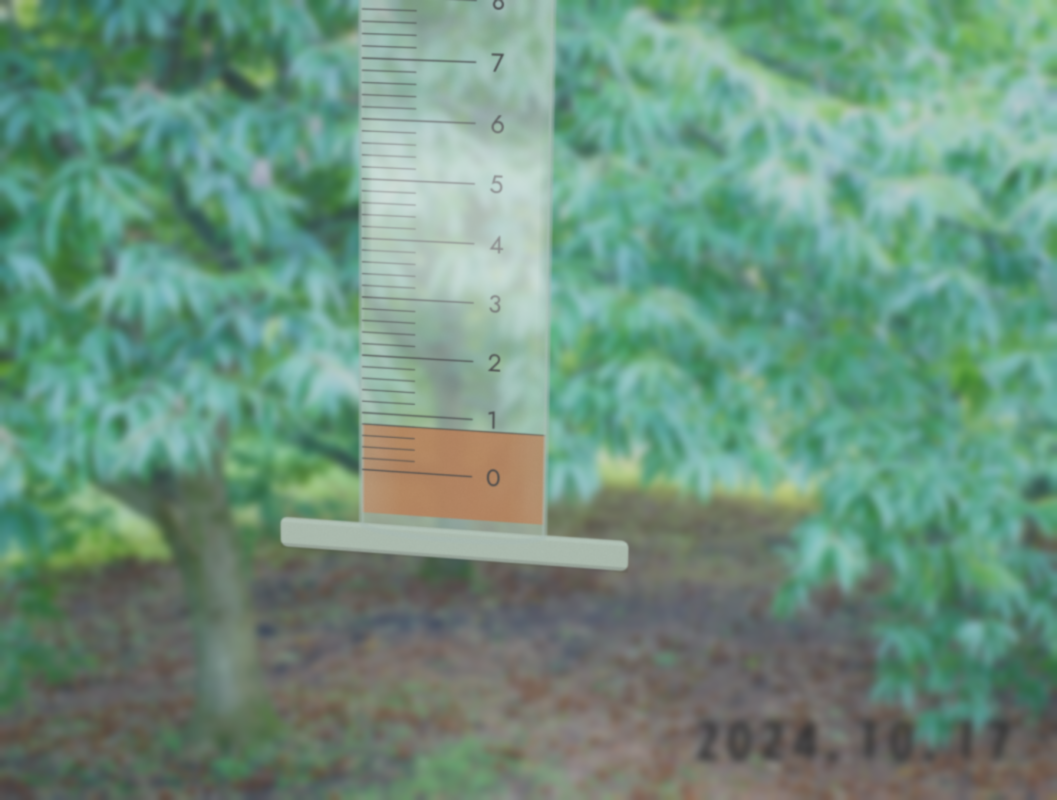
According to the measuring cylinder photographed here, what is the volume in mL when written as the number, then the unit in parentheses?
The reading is 0.8 (mL)
